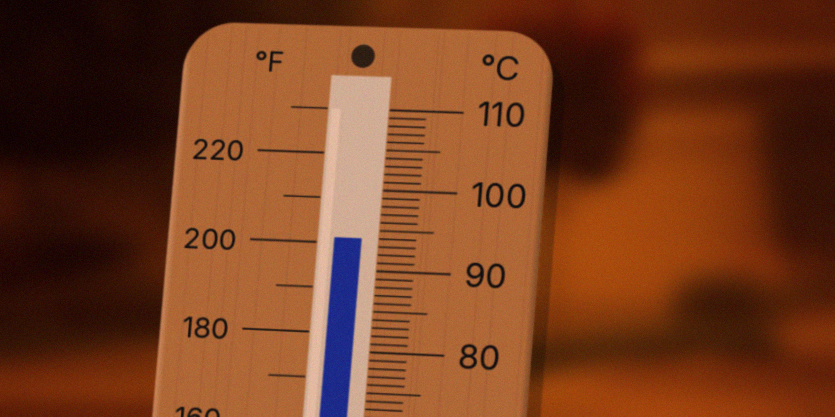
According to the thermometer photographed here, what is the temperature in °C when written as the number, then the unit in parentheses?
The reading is 94 (°C)
